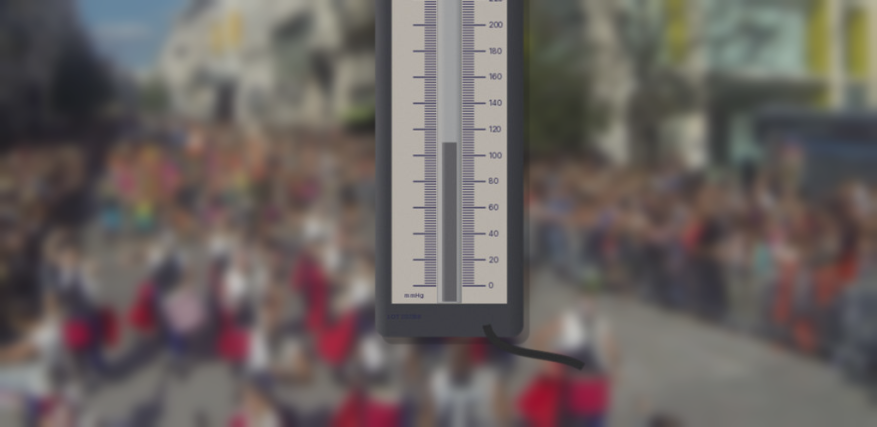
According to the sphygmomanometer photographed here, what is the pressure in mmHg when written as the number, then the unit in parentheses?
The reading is 110 (mmHg)
